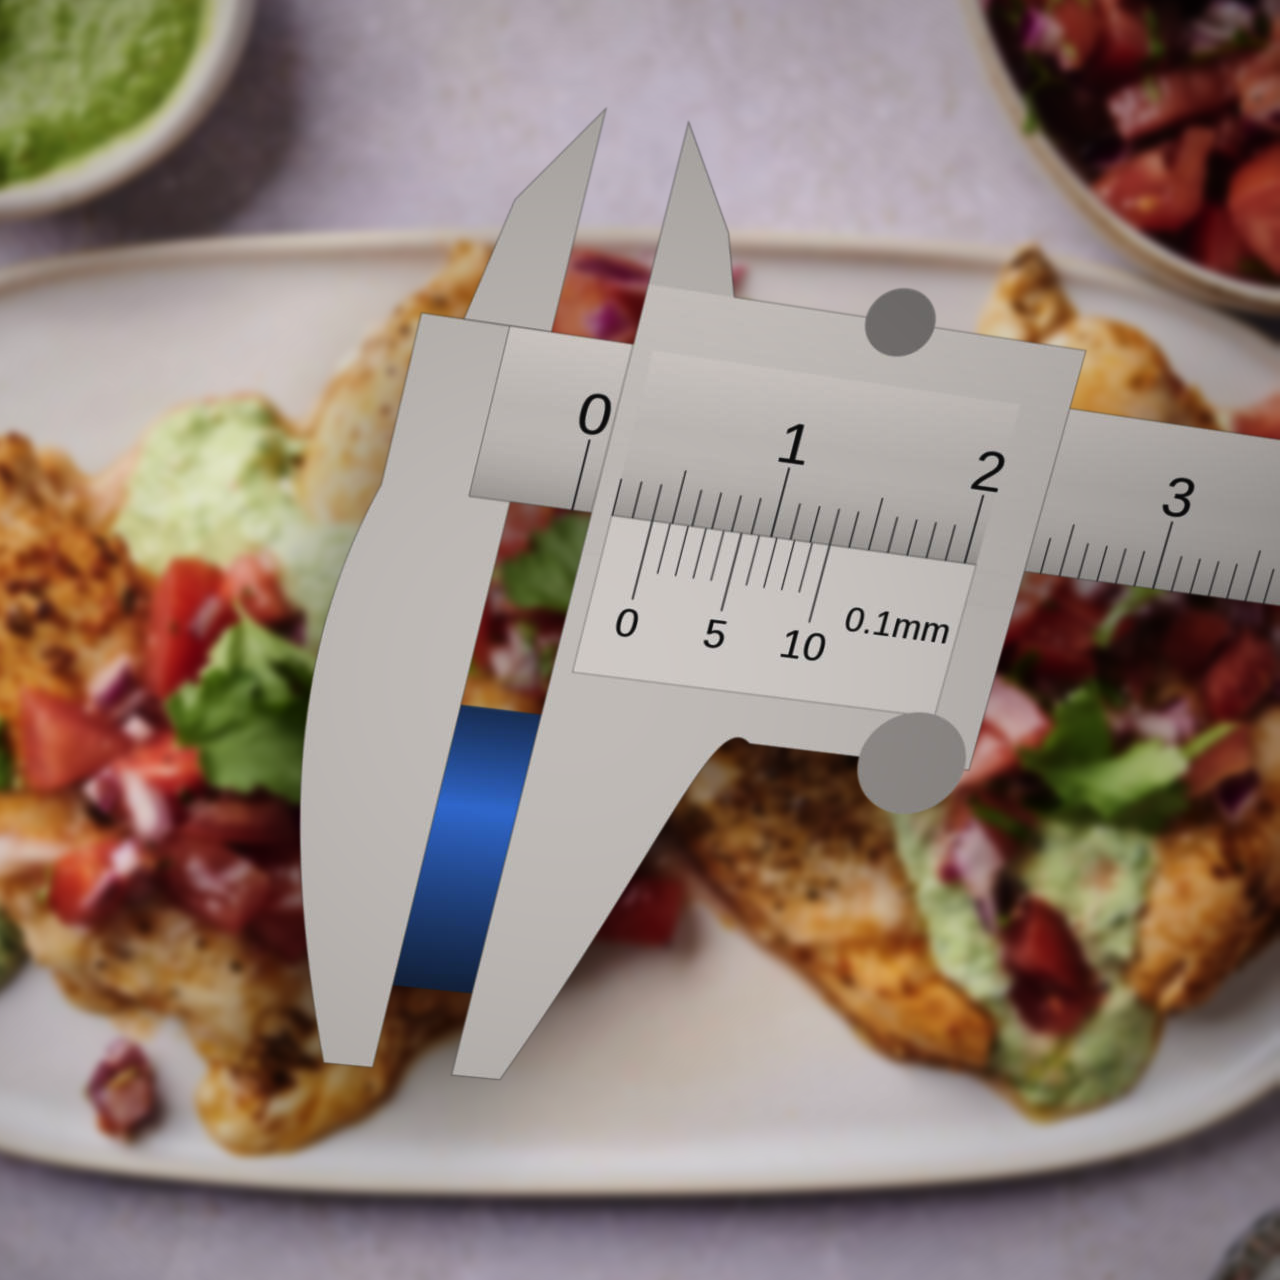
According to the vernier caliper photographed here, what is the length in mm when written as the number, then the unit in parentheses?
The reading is 4.0 (mm)
